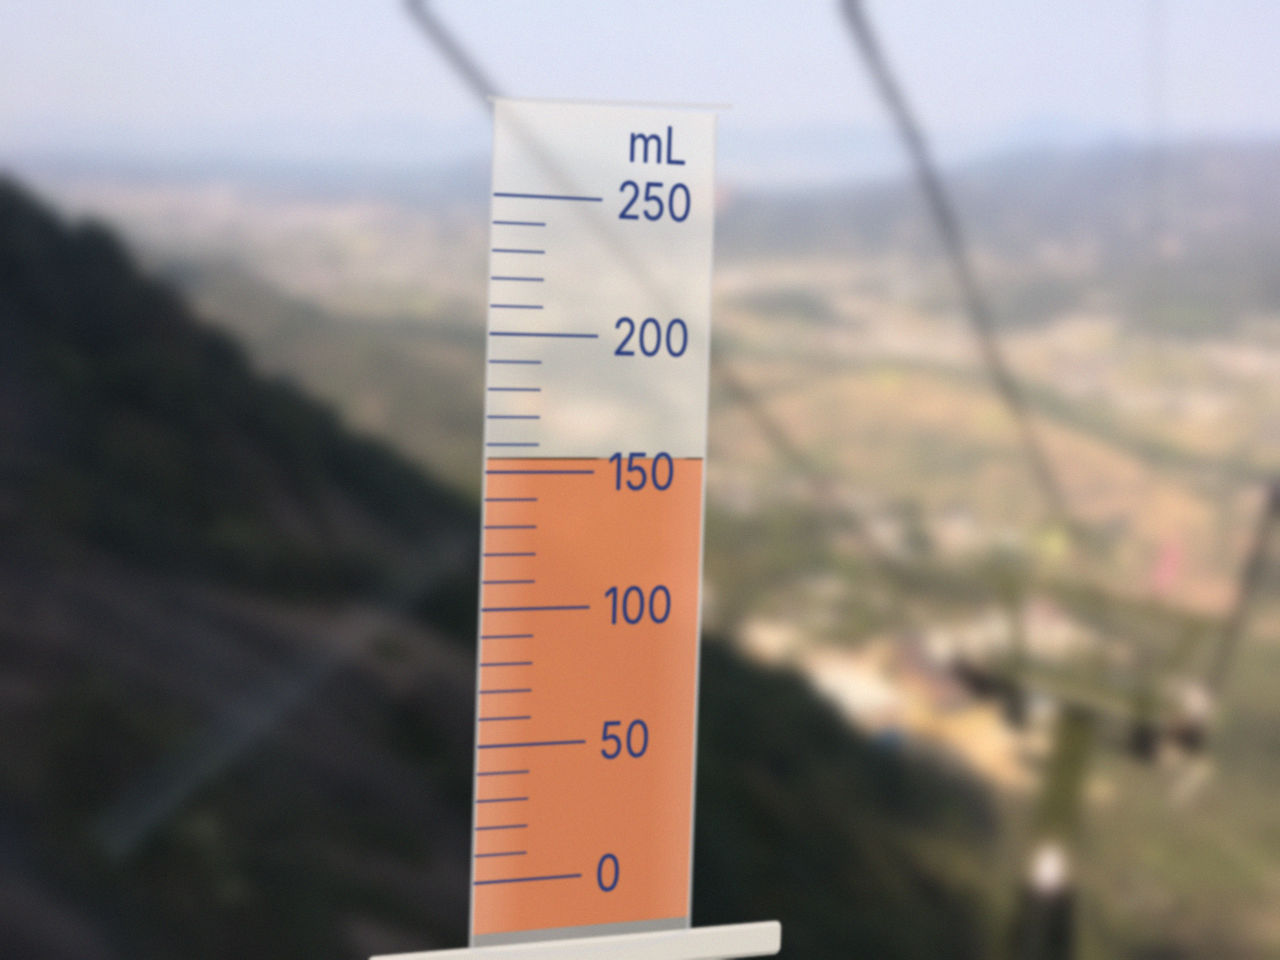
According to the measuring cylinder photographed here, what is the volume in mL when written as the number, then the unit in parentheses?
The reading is 155 (mL)
